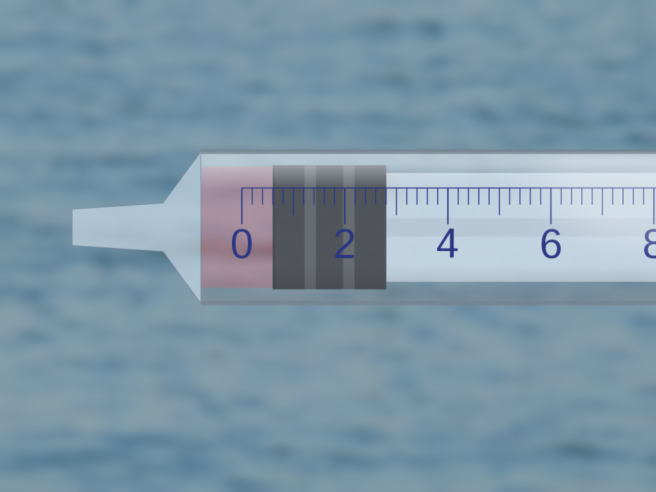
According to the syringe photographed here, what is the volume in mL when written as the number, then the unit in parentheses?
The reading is 0.6 (mL)
